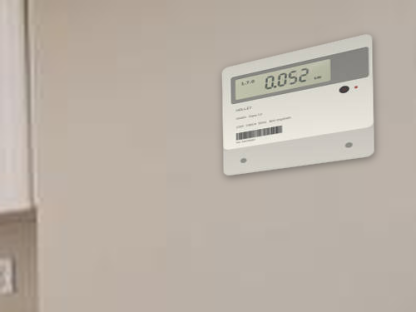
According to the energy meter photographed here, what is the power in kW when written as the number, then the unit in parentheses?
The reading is 0.052 (kW)
